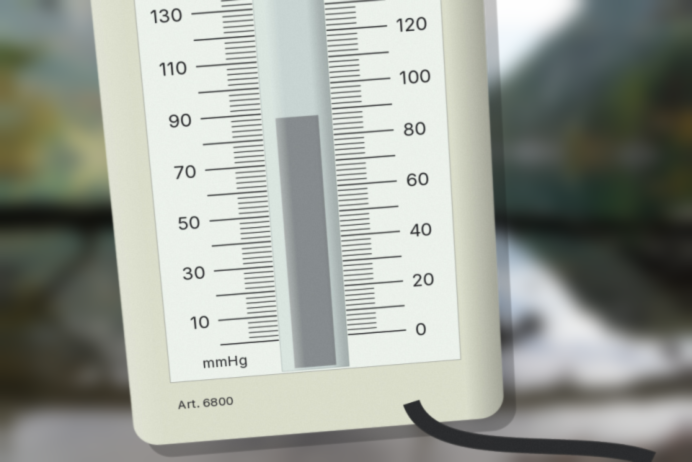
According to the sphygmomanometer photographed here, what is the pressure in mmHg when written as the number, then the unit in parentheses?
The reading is 88 (mmHg)
